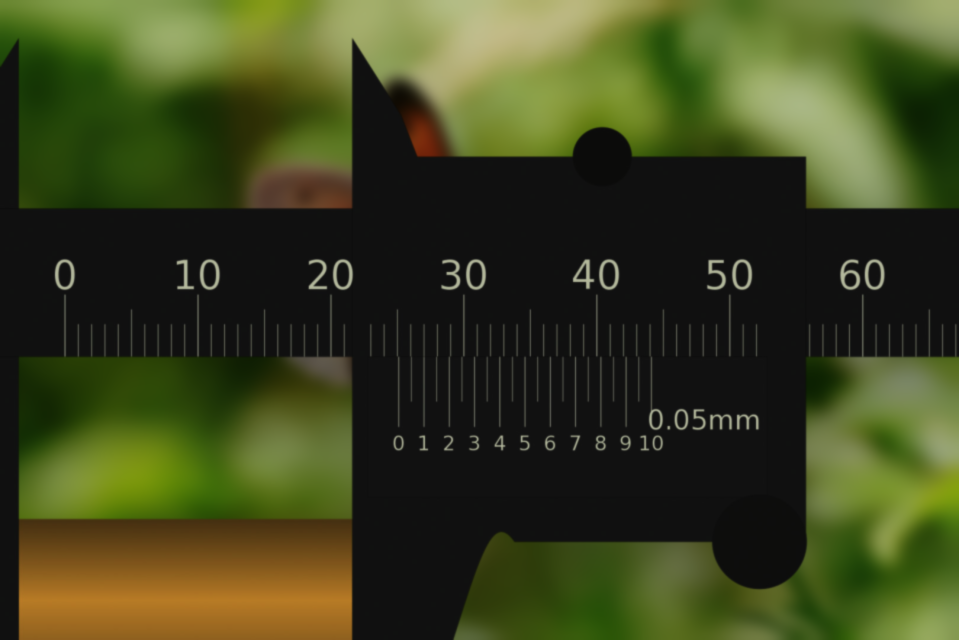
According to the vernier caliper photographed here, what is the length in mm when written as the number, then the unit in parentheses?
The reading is 25.1 (mm)
